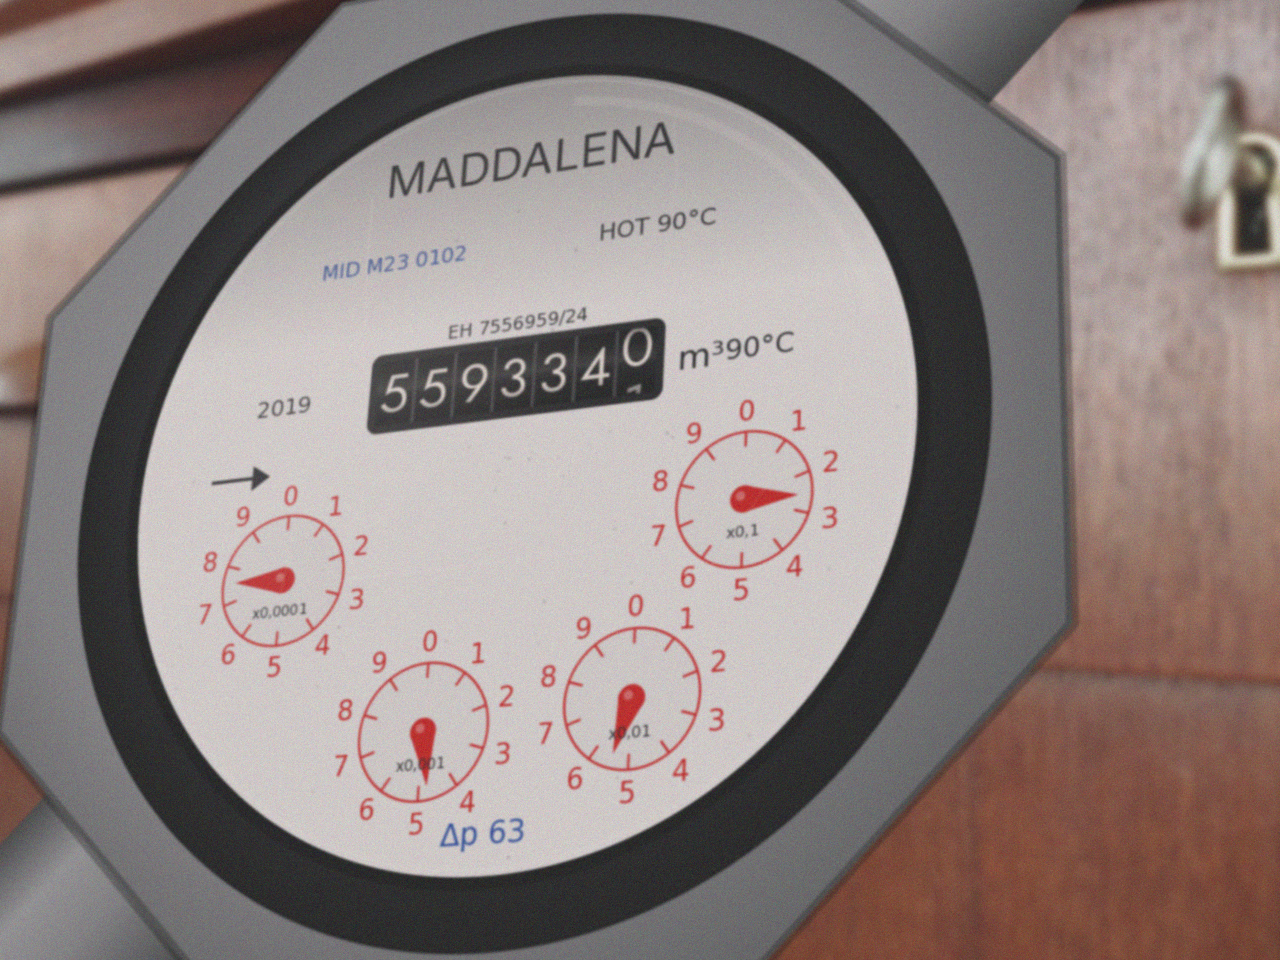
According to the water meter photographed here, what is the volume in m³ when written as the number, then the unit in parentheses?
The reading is 5593340.2547 (m³)
